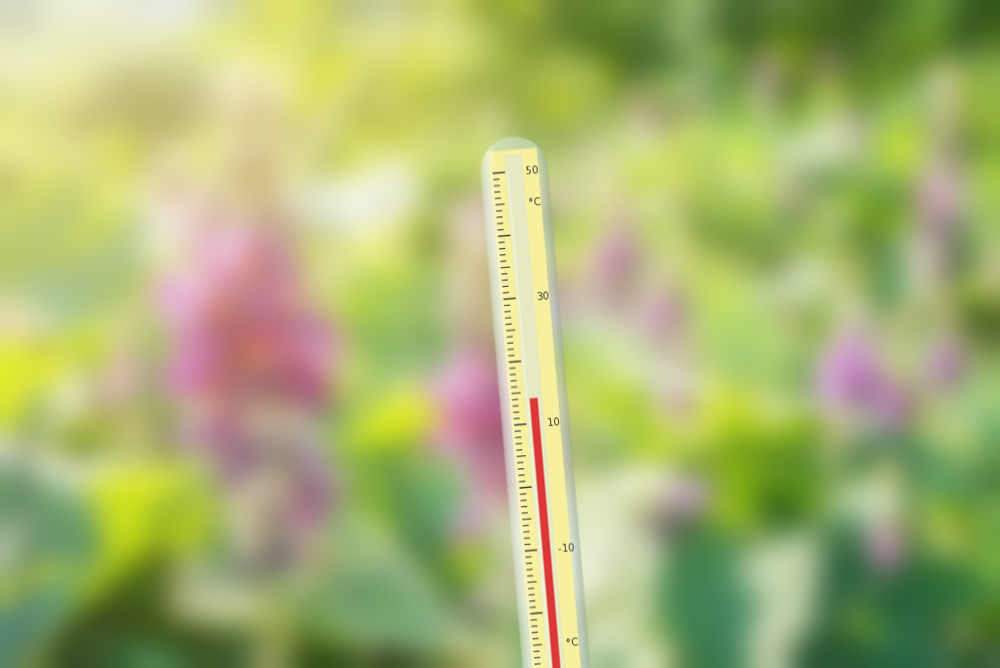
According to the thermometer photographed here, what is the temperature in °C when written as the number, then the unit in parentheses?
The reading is 14 (°C)
